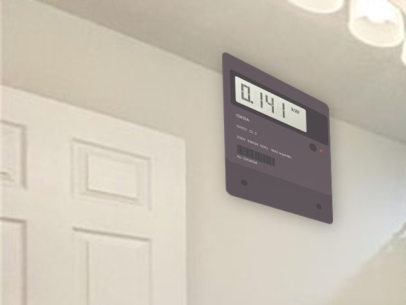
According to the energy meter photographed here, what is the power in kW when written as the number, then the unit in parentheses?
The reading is 0.141 (kW)
